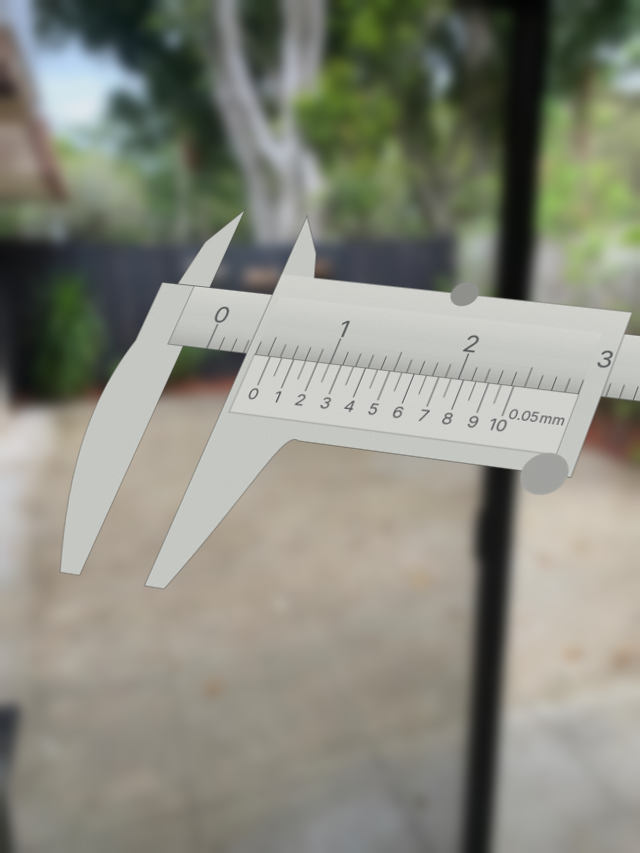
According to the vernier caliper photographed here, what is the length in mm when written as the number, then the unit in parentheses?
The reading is 5.2 (mm)
